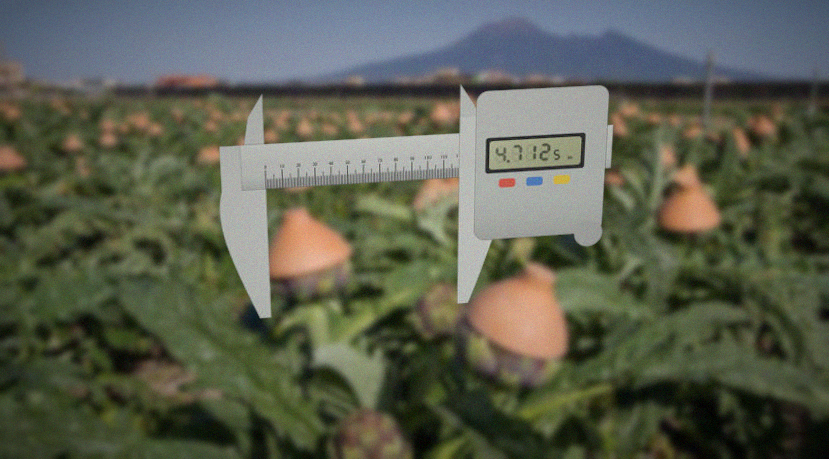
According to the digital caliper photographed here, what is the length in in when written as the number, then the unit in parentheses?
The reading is 4.7125 (in)
